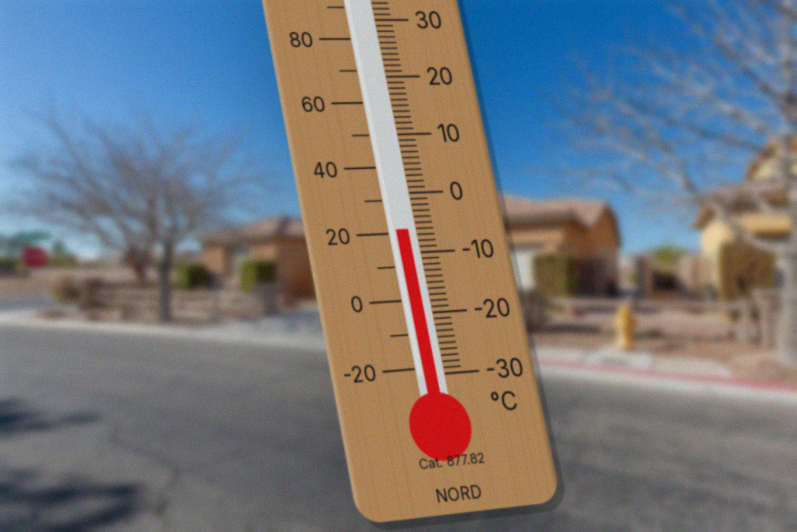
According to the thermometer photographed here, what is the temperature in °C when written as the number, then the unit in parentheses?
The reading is -6 (°C)
